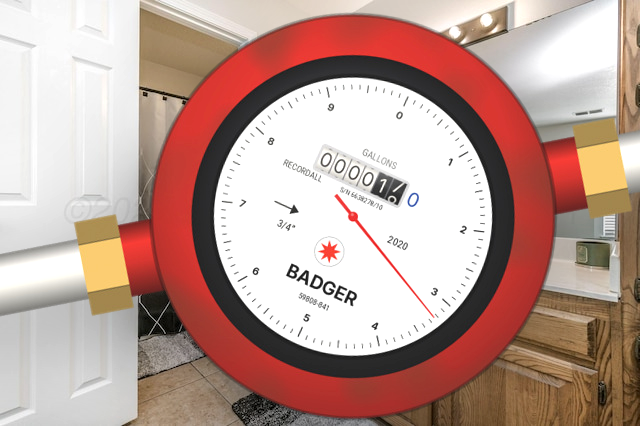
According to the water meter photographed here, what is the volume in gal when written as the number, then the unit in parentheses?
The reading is 173.2 (gal)
